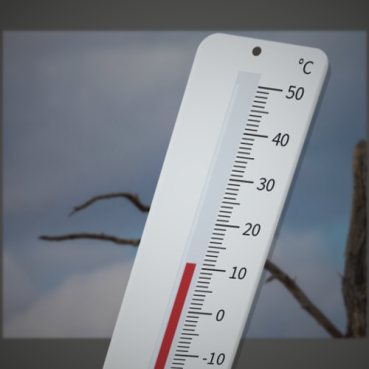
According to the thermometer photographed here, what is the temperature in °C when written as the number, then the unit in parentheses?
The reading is 11 (°C)
